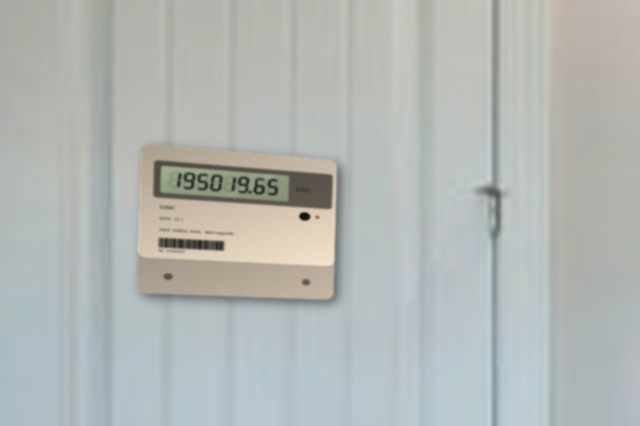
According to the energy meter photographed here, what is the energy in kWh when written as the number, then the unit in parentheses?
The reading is 195019.65 (kWh)
